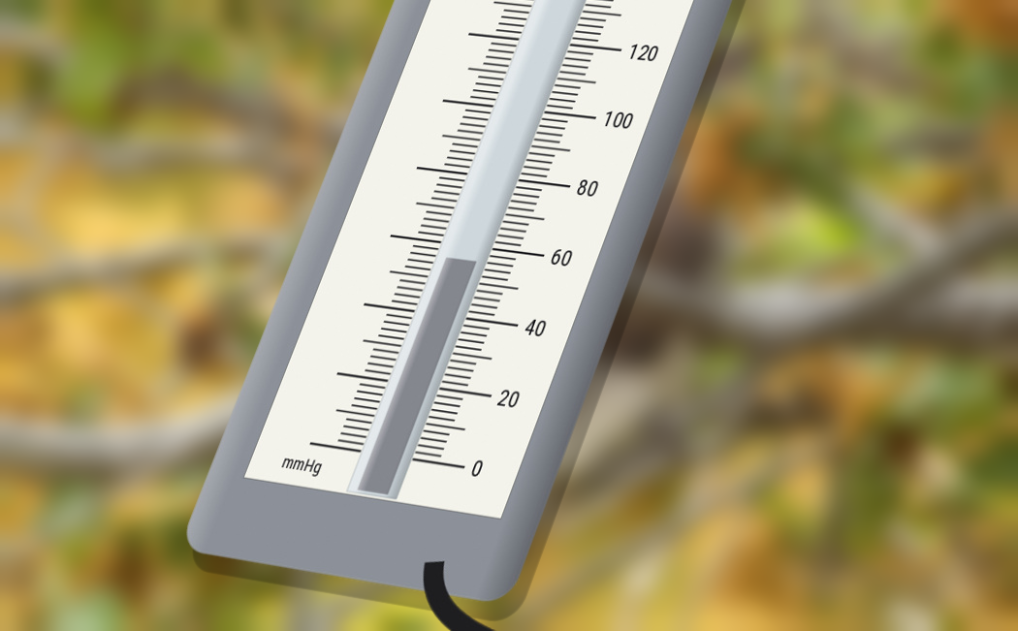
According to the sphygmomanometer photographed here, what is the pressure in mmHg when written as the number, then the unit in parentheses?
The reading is 56 (mmHg)
